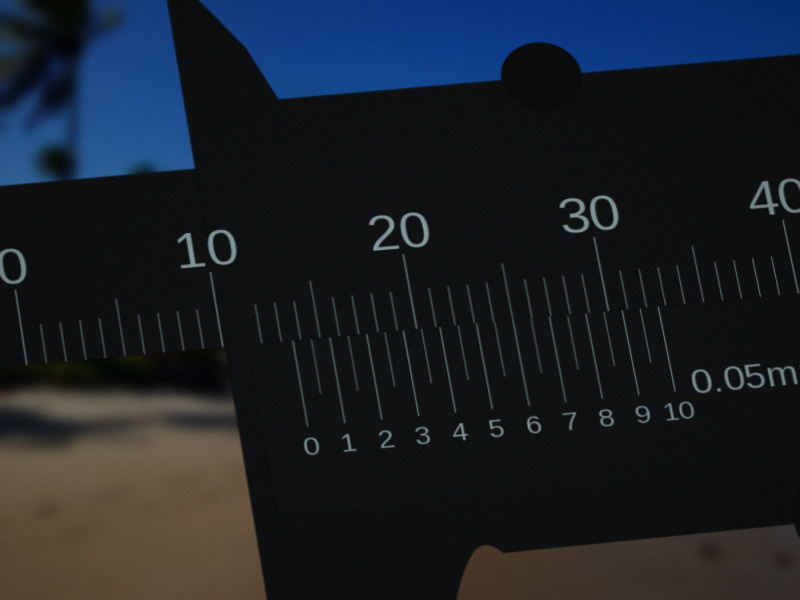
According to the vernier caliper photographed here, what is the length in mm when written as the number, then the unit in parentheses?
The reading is 13.6 (mm)
